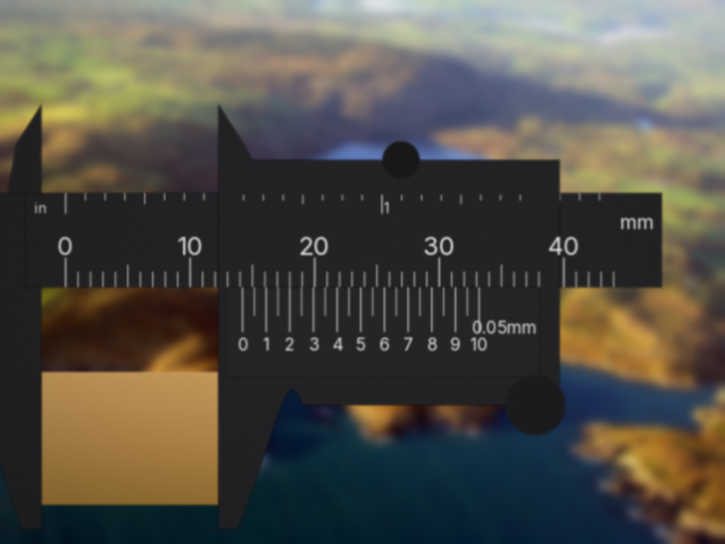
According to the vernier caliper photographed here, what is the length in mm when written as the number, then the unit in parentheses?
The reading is 14.2 (mm)
